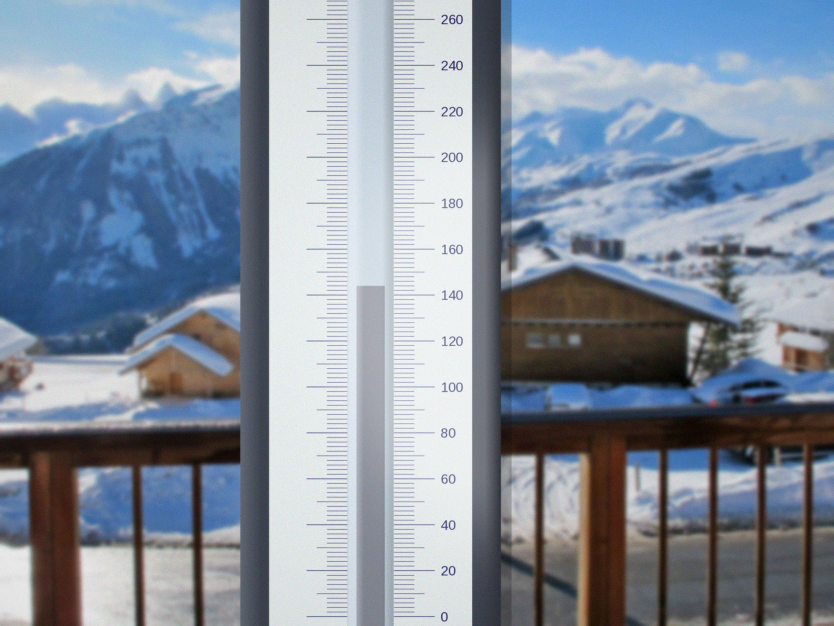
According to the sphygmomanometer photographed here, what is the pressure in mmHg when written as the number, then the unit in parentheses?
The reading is 144 (mmHg)
